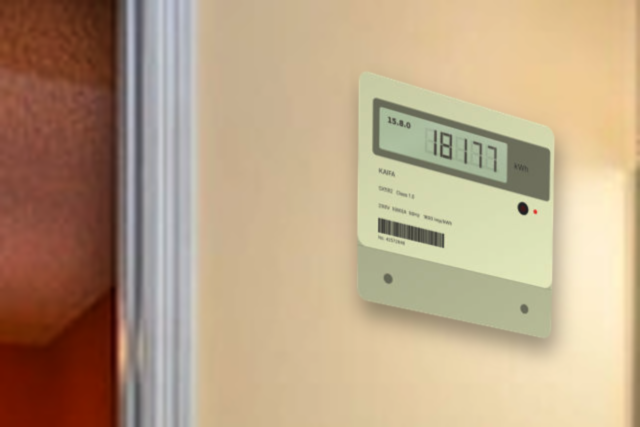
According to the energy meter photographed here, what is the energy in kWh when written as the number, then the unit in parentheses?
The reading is 18177 (kWh)
